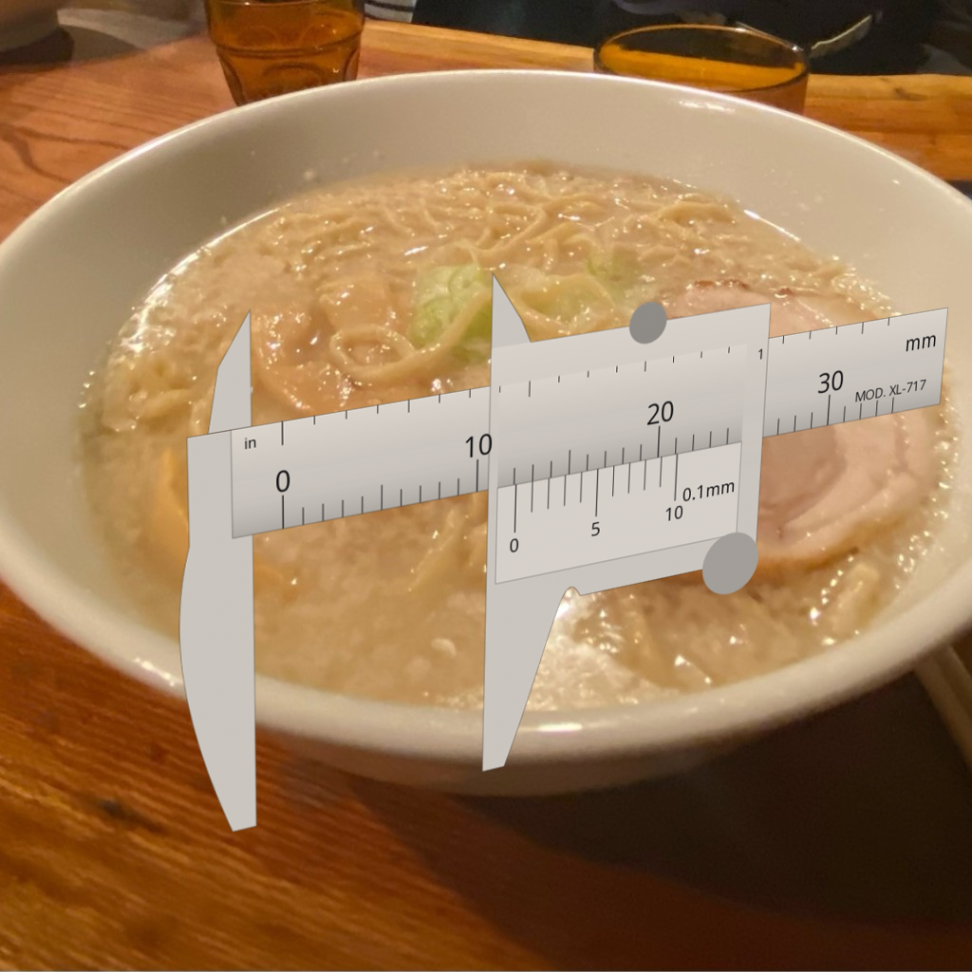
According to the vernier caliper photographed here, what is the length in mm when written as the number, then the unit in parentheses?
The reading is 12.1 (mm)
